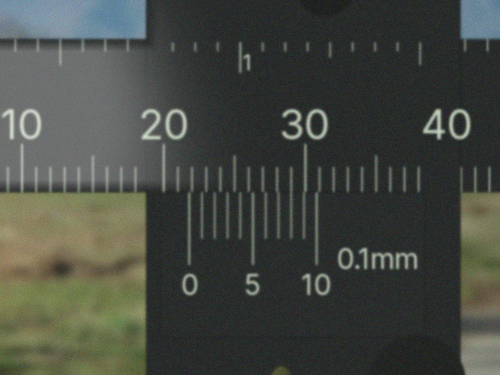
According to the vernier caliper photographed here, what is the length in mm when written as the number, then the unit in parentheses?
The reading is 21.8 (mm)
